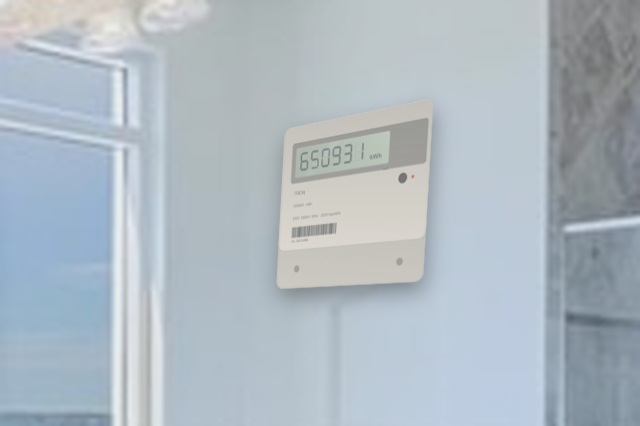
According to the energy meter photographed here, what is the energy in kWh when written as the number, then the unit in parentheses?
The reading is 650931 (kWh)
